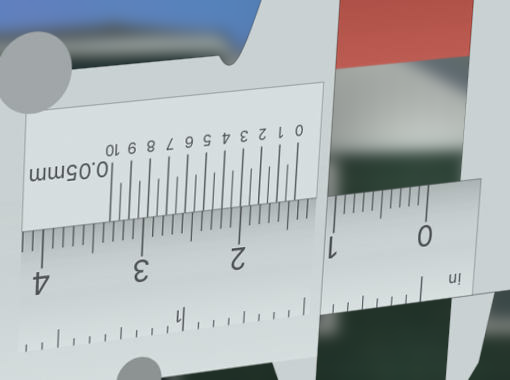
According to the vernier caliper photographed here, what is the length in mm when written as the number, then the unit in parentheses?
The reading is 14.4 (mm)
